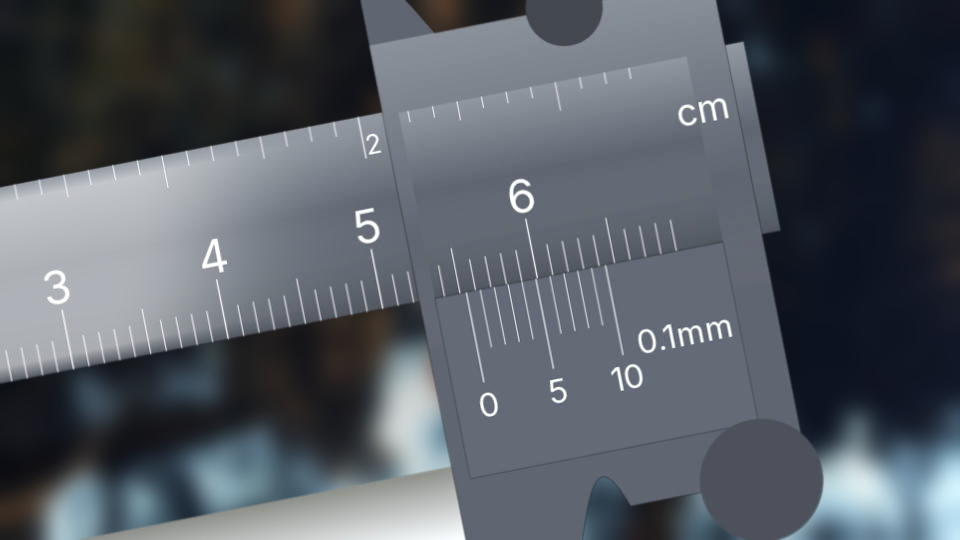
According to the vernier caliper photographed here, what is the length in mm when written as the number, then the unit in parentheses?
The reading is 55.4 (mm)
